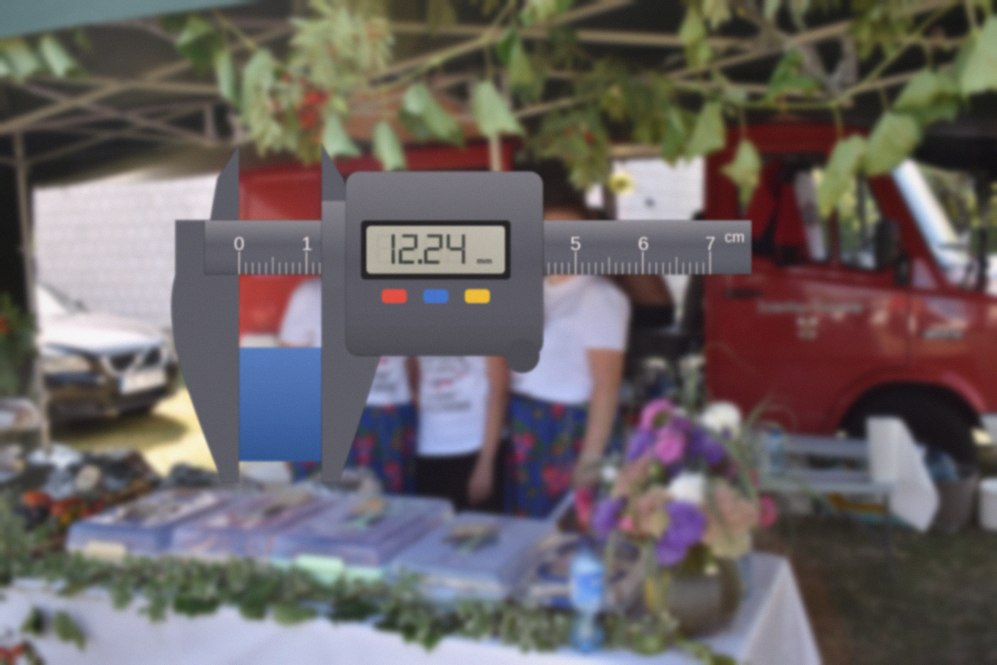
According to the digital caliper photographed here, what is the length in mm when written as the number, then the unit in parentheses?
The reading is 12.24 (mm)
